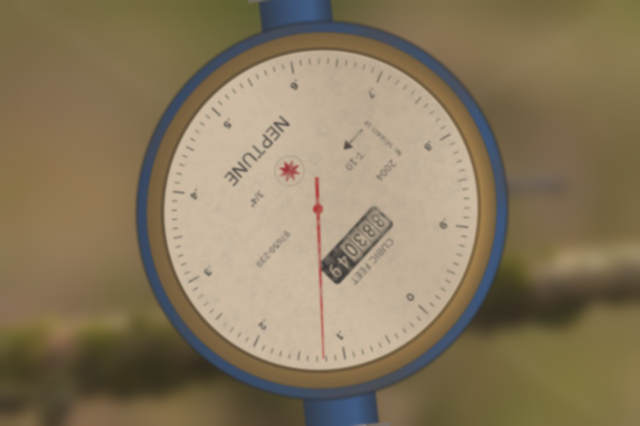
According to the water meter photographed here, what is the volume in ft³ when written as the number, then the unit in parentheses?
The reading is 883049.12 (ft³)
